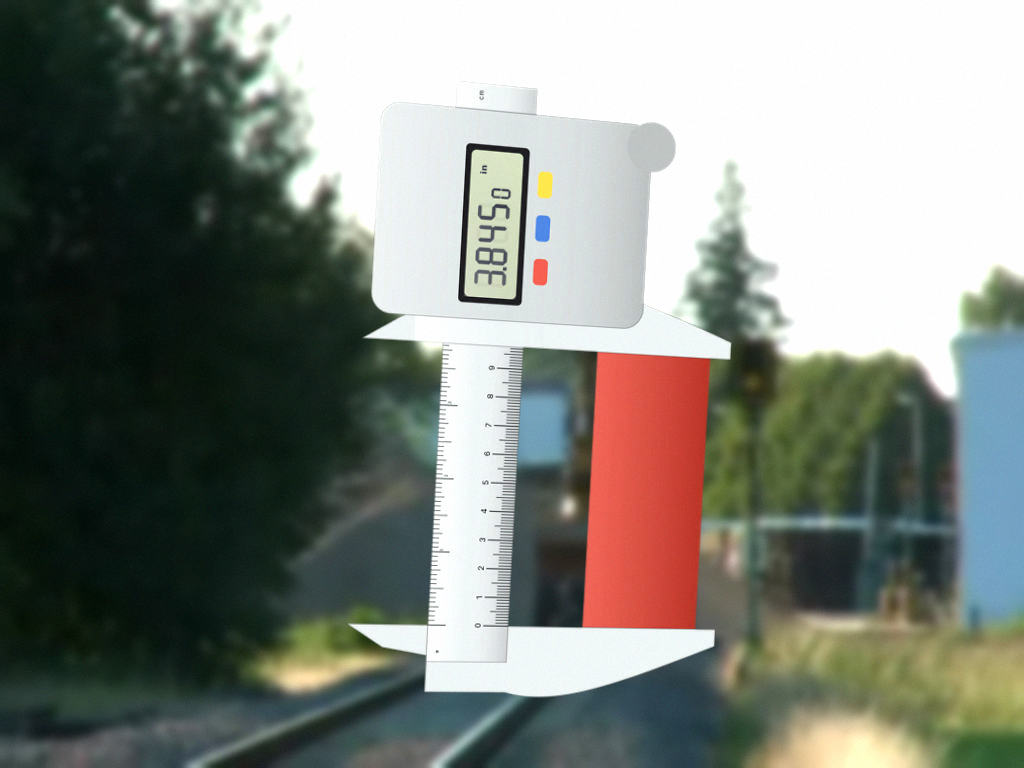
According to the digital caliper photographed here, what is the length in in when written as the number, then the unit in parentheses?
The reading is 3.8450 (in)
